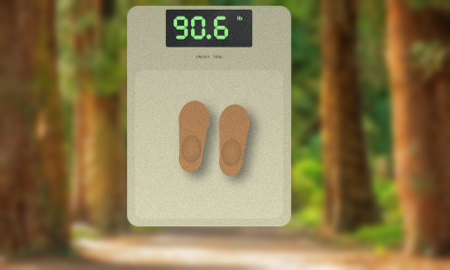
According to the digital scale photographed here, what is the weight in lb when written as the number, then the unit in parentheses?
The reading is 90.6 (lb)
